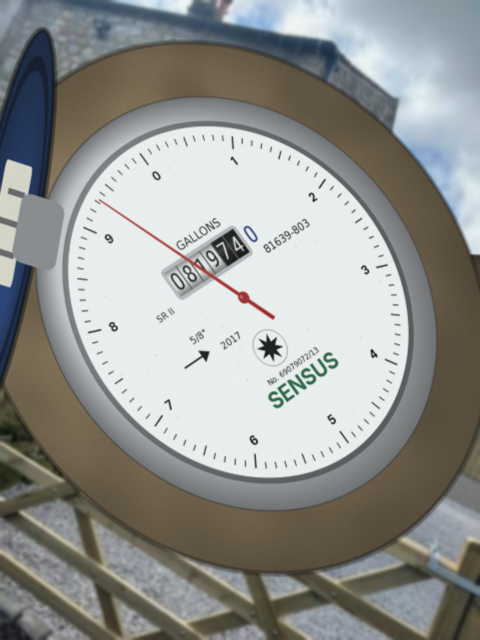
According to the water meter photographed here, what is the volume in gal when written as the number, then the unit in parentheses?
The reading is 819739.3 (gal)
